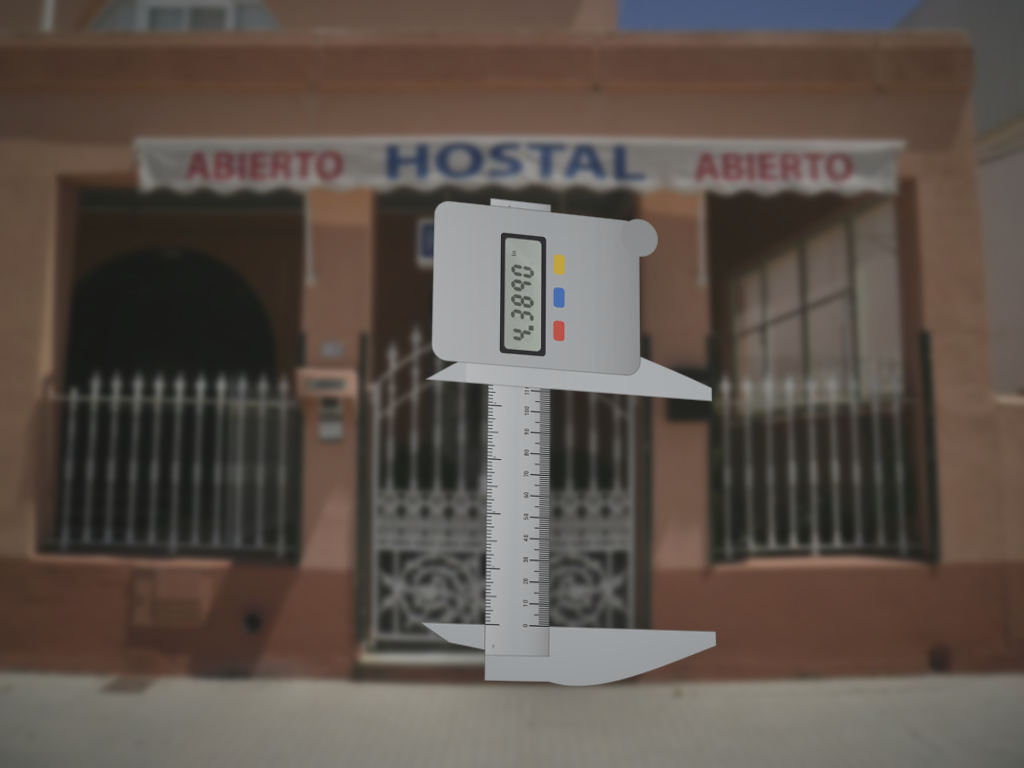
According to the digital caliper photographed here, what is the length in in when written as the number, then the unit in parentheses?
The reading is 4.3890 (in)
